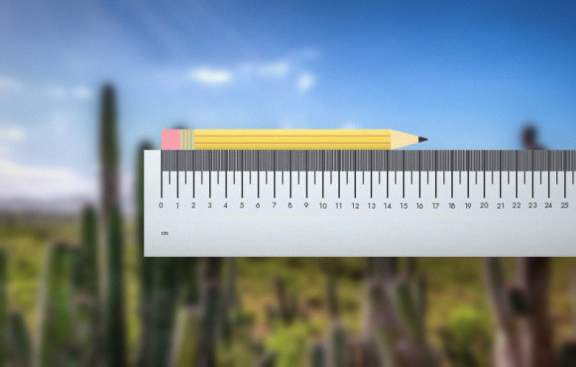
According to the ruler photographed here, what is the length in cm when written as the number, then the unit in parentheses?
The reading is 16.5 (cm)
